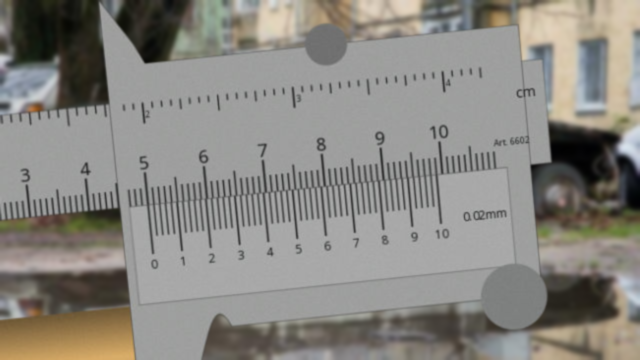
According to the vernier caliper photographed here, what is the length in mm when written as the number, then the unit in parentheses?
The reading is 50.0 (mm)
